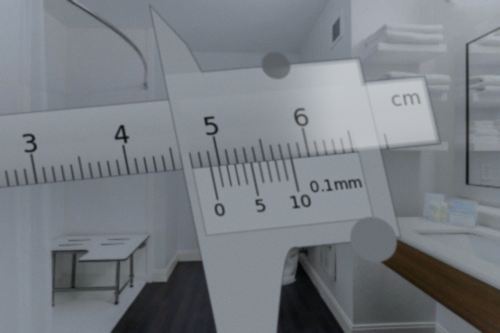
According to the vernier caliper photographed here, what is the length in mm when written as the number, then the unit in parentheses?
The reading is 49.0 (mm)
